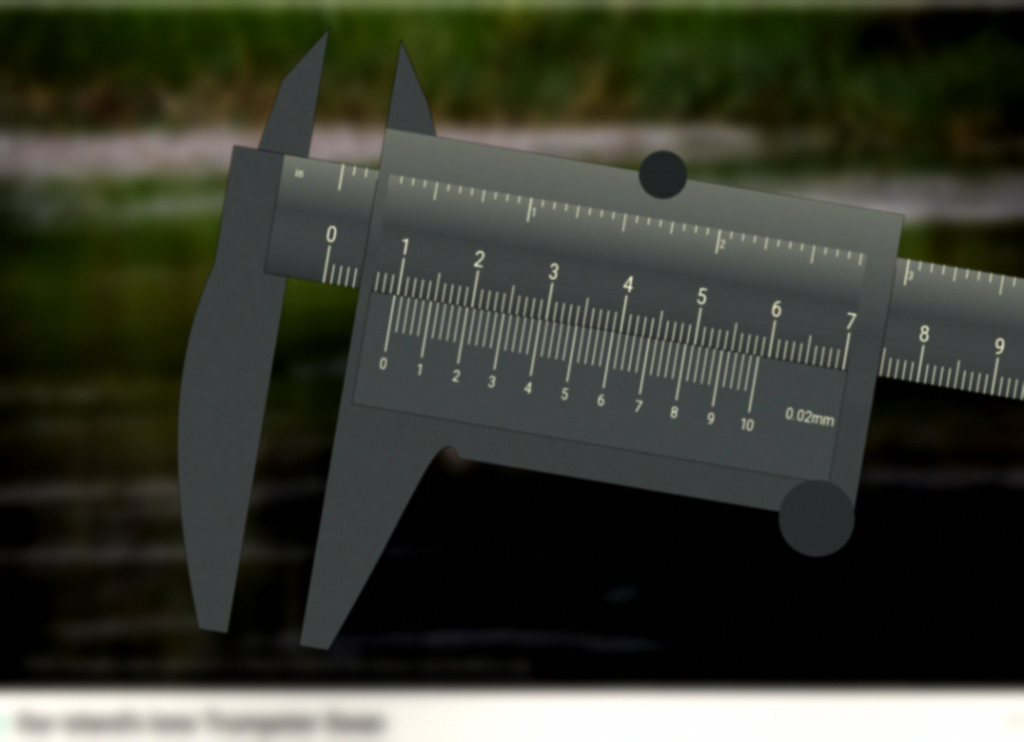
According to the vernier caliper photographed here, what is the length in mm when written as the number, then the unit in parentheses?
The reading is 9.6 (mm)
